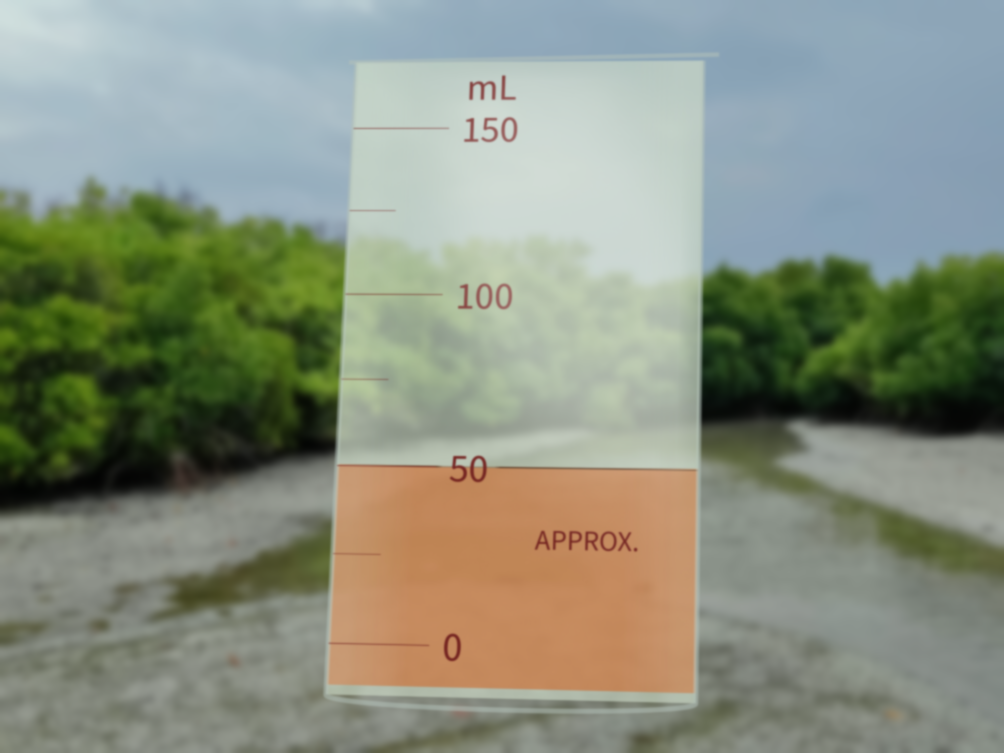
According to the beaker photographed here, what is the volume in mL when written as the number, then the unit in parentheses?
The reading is 50 (mL)
